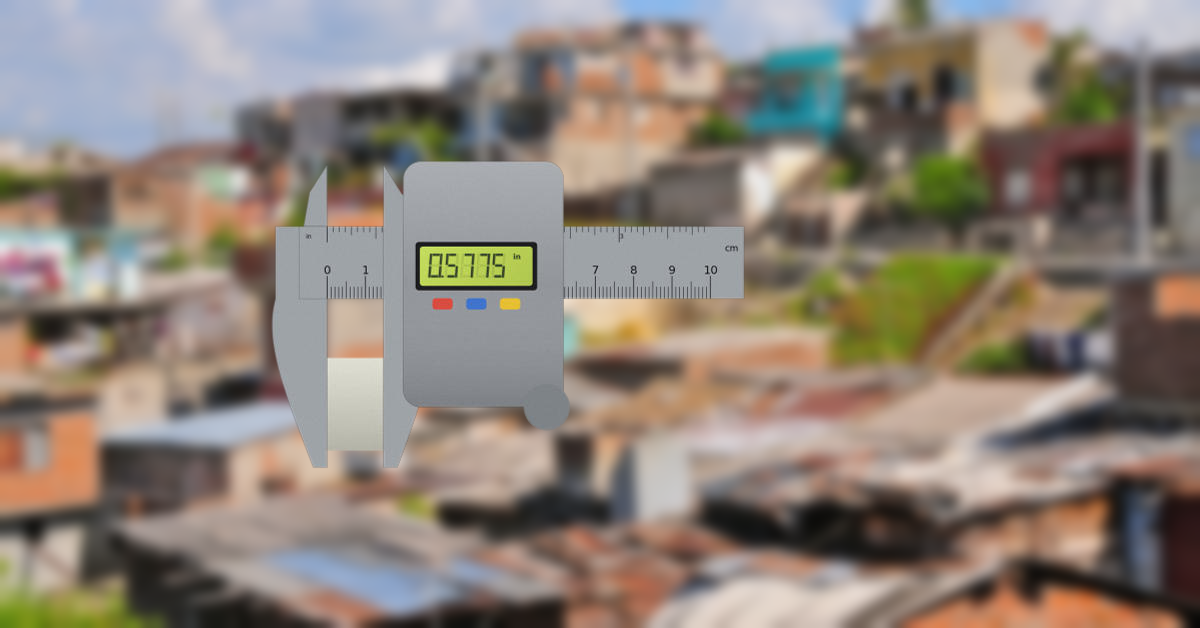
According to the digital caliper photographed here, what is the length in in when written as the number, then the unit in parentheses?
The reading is 0.5775 (in)
